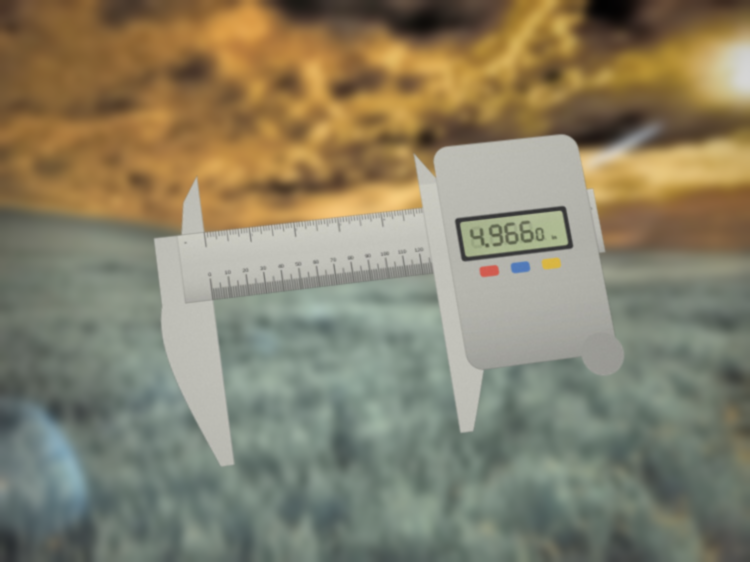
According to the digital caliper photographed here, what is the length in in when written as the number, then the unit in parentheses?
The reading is 4.9660 (in)
